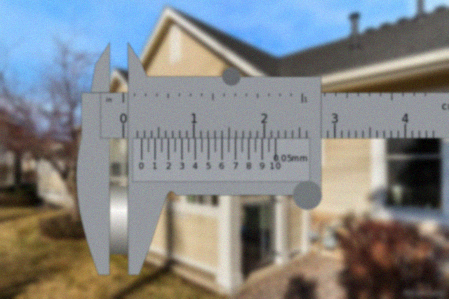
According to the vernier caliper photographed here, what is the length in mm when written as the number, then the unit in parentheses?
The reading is 2.6 (mm)
